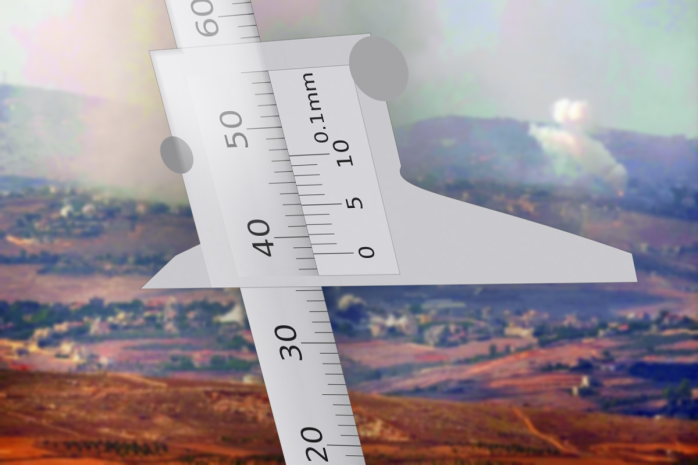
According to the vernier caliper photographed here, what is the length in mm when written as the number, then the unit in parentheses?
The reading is 38.4 (mm)
